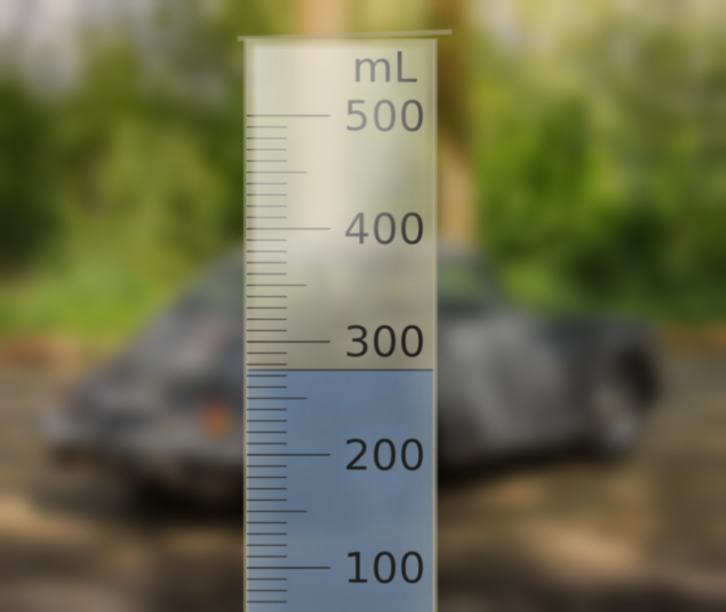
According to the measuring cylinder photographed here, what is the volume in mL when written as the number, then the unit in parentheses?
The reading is 275 (mL)
